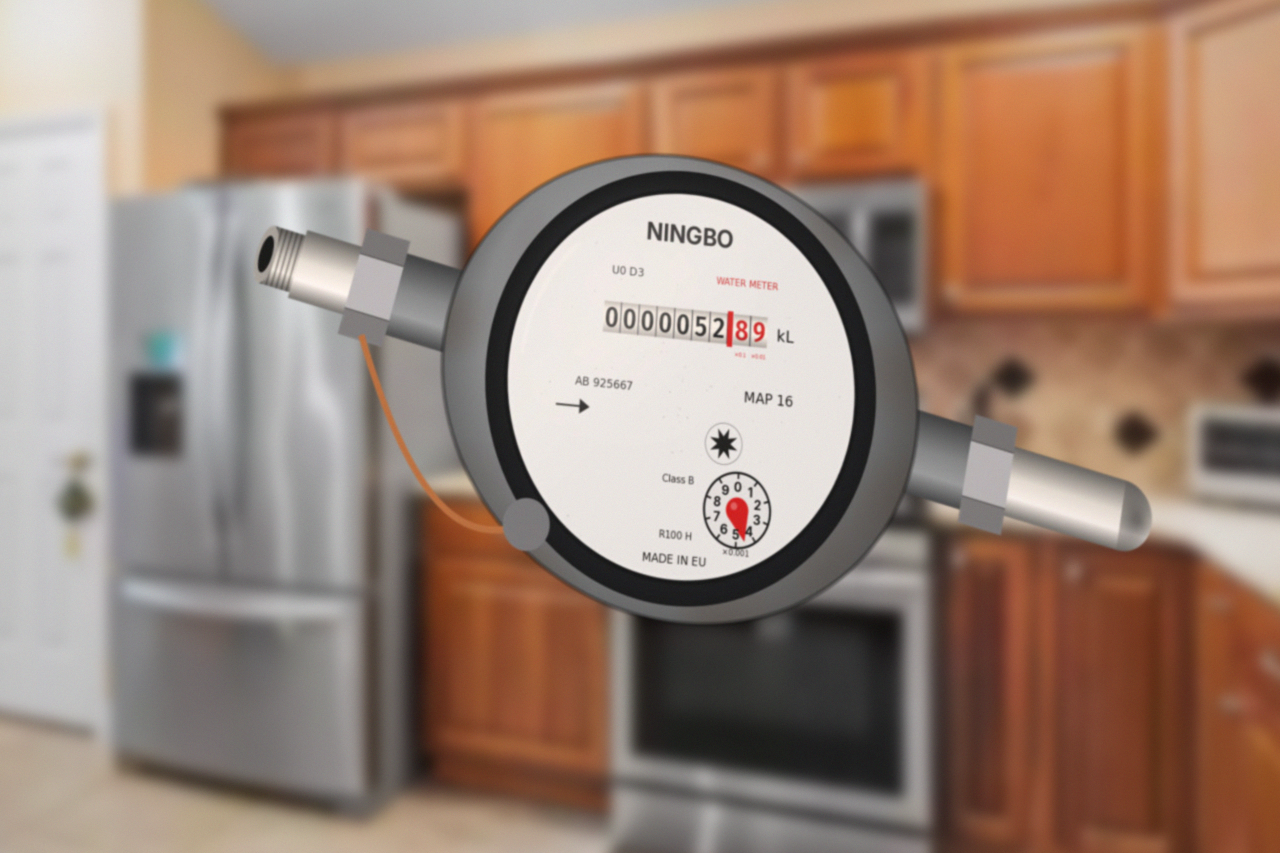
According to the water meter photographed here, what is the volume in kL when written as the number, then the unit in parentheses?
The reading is 52.894 (kL)
